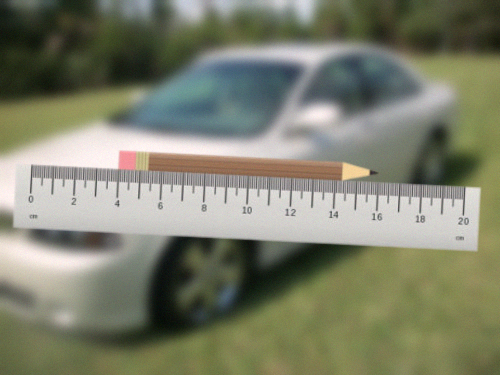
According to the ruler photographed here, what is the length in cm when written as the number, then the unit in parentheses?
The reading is 12 (cm)
